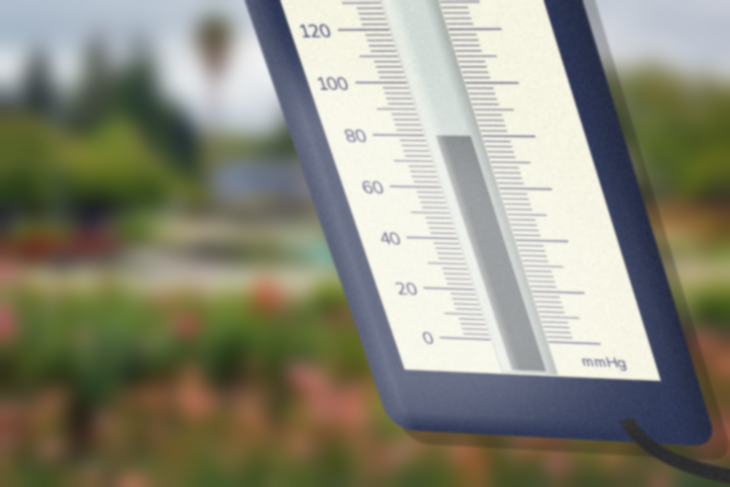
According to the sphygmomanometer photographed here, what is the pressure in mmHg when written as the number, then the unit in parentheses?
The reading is 80 (mmHg)
